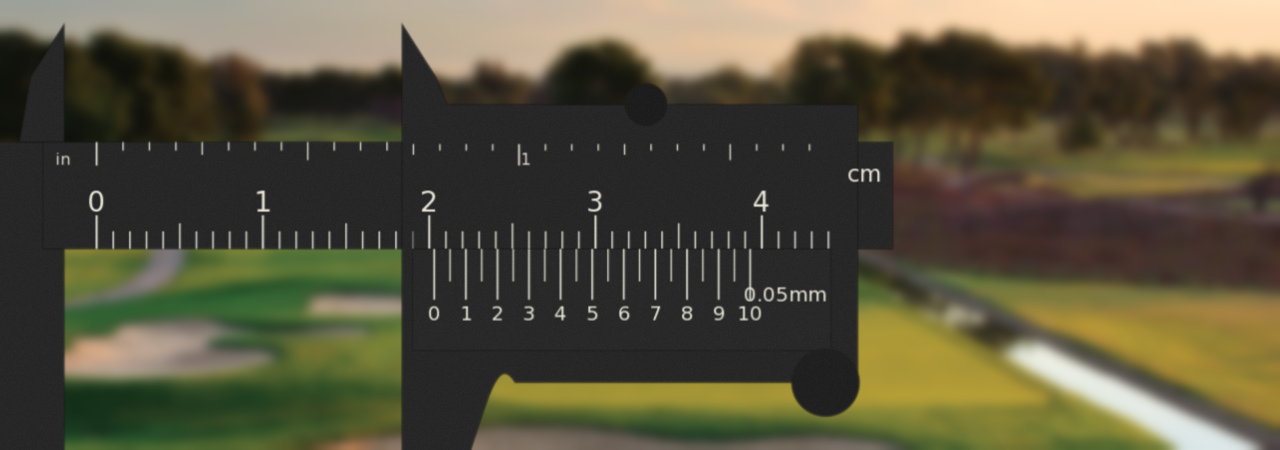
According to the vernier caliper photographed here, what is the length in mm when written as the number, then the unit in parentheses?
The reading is 20.3 (mm)
